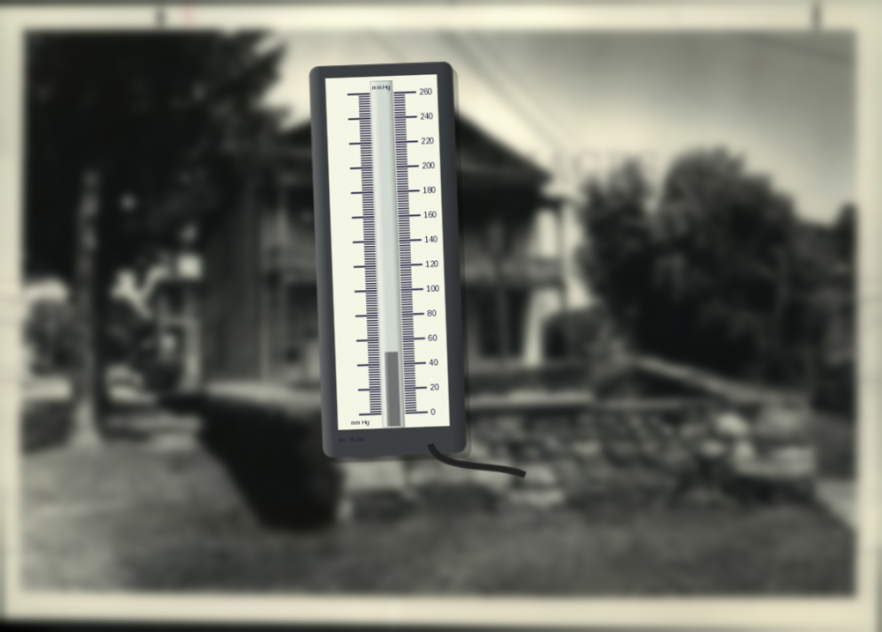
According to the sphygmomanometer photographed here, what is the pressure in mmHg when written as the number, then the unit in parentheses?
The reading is 50 (mmHg)
